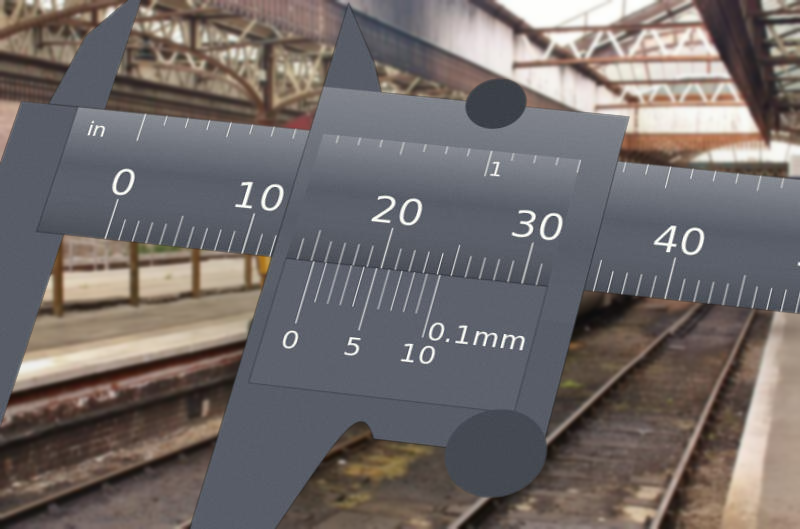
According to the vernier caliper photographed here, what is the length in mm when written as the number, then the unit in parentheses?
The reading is 15.2 (mm)
